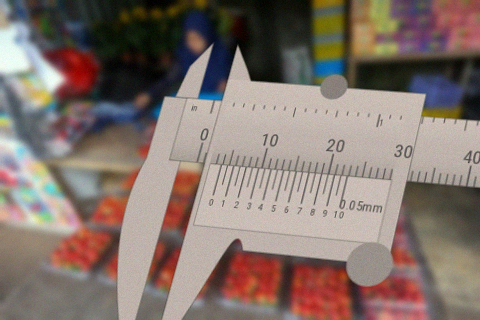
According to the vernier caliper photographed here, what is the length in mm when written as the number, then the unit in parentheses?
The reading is 3.8 (mm)
